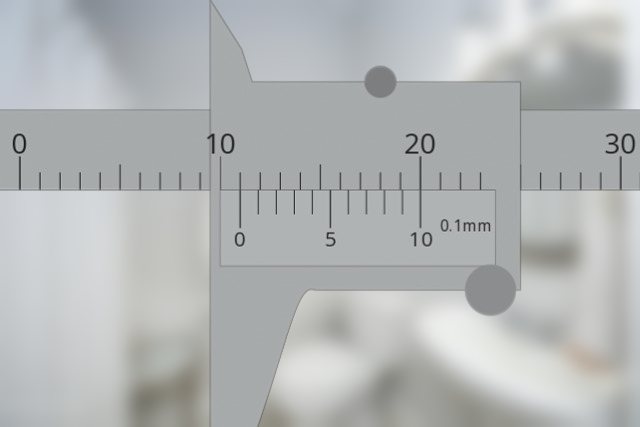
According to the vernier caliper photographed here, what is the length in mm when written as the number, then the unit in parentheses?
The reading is 11.0 (mm)
